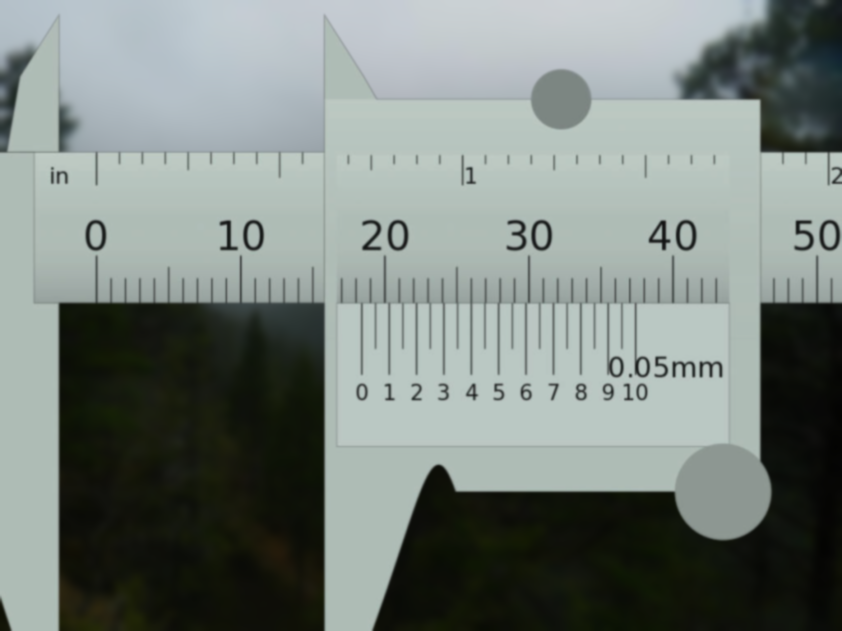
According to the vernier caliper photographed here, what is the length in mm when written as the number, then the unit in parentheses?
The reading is 18.4 (mm)
